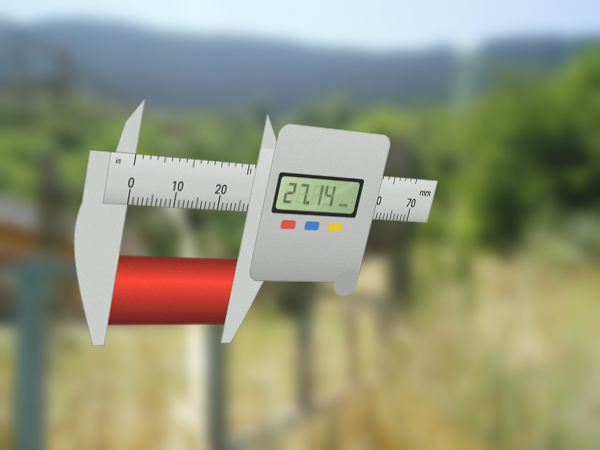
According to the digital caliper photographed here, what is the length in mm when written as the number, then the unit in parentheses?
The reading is 27.14 (mm)
